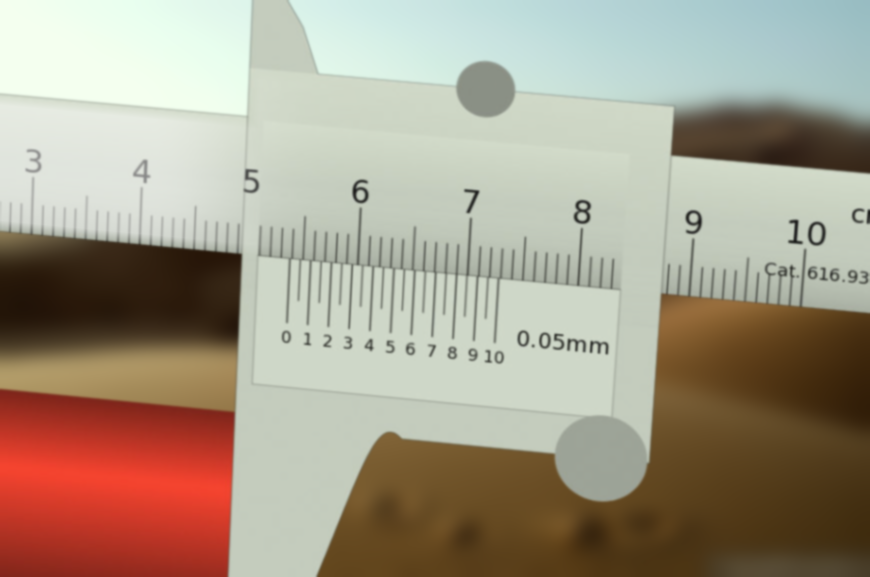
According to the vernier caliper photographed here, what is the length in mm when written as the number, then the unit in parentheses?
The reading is 53.8 (mm)
